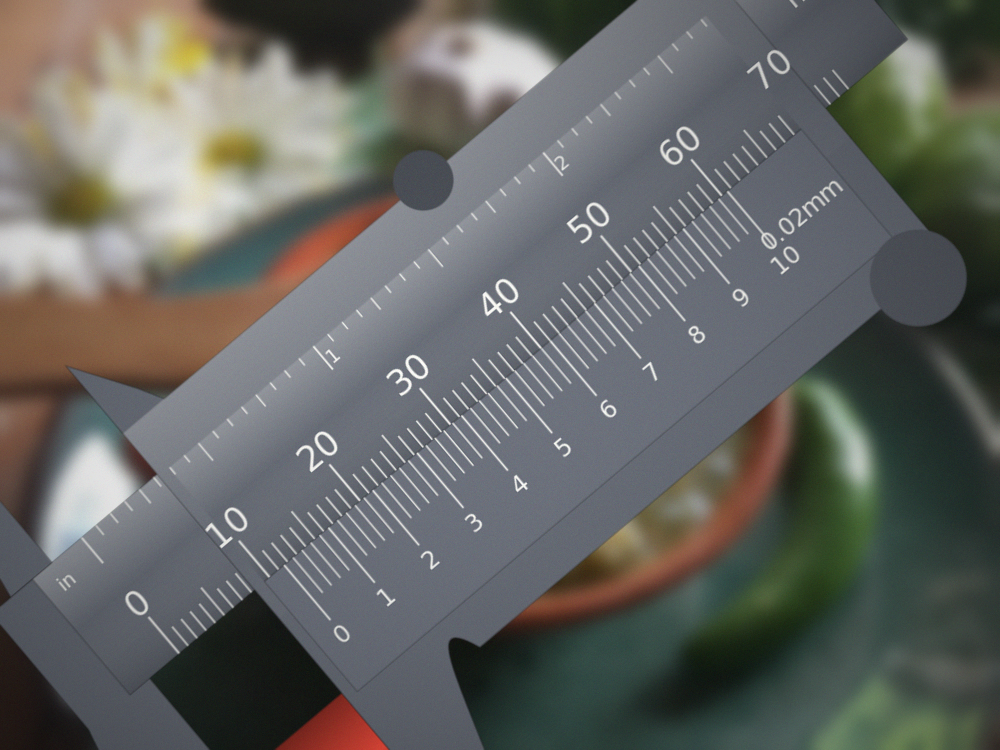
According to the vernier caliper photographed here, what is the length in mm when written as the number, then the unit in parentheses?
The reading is 11.6 (mm)
